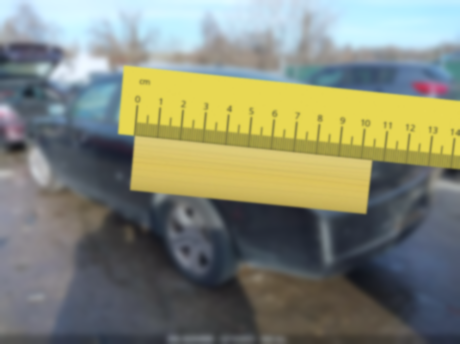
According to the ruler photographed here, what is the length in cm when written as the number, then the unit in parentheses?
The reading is 10.5 (cm)
